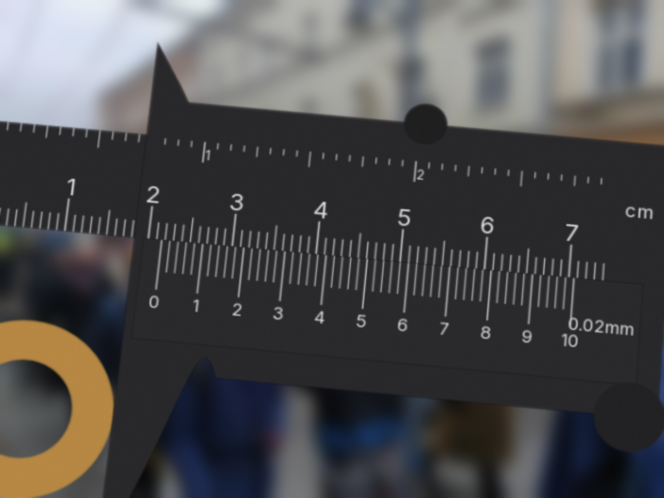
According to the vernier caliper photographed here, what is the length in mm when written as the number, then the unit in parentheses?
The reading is 21.6 (mm)
